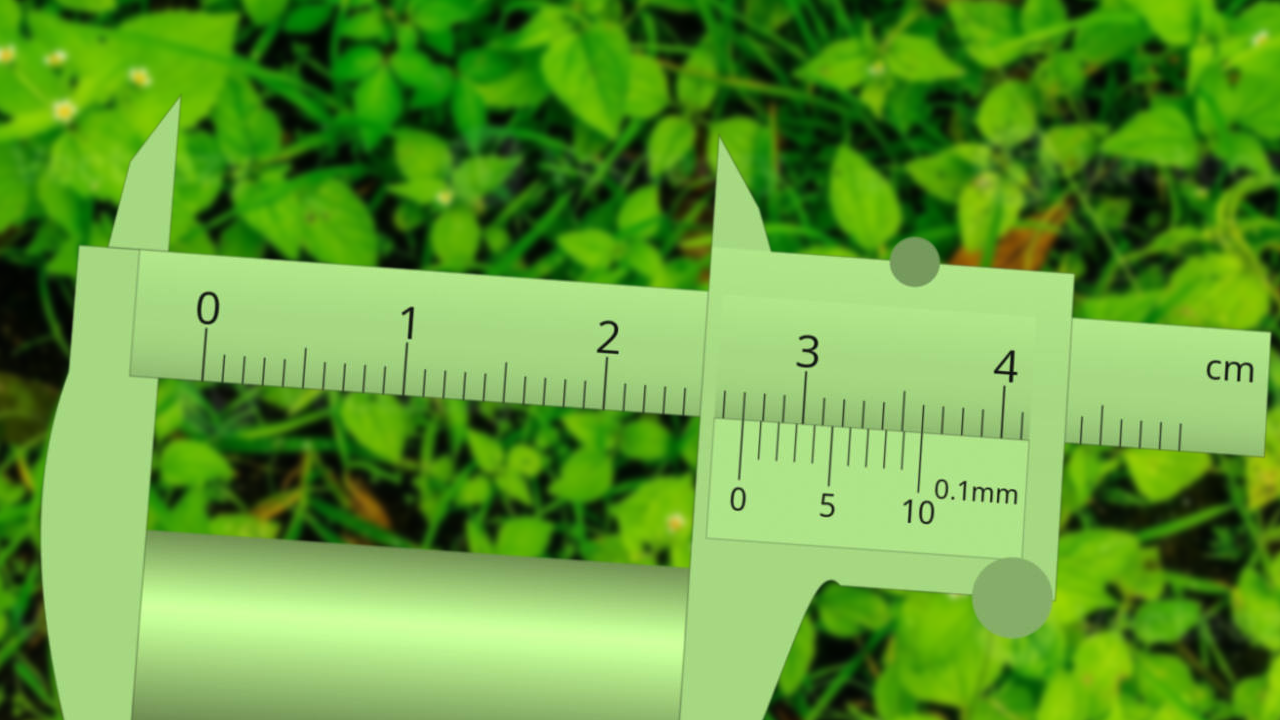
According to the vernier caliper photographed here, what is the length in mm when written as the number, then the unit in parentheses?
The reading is 27.0 (mm)
